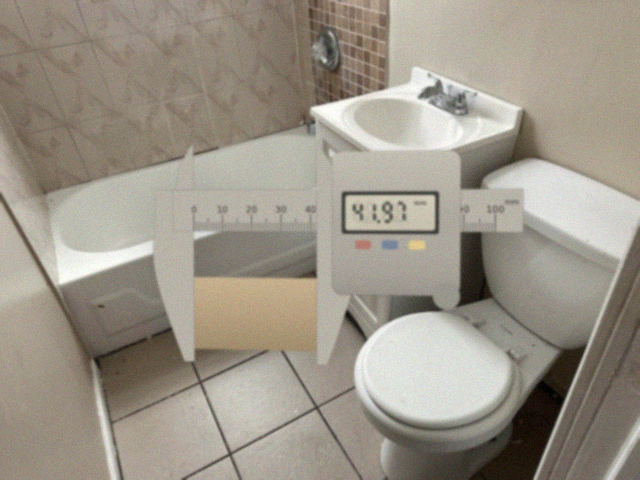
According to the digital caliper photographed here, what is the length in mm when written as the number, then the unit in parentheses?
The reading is 41.97 (mm)
